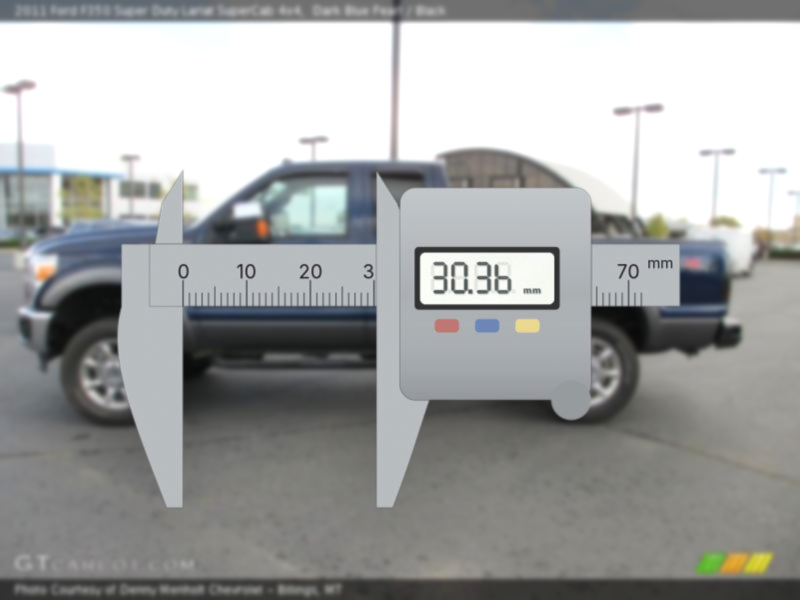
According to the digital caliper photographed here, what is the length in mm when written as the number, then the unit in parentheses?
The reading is 30.36 (mm)
